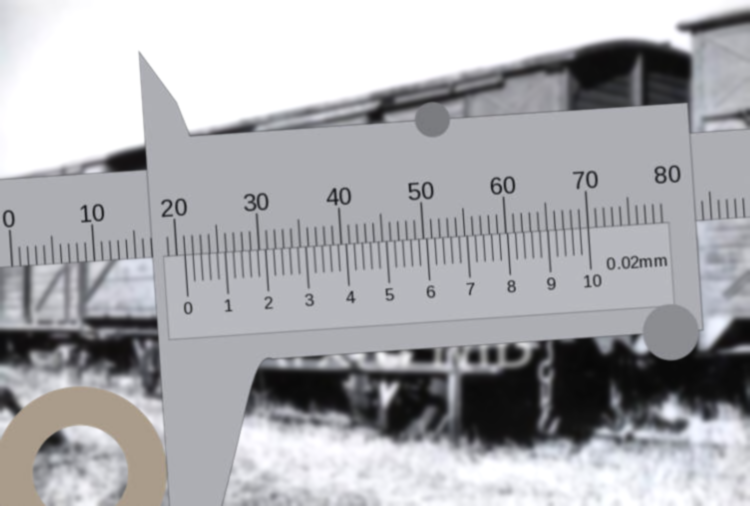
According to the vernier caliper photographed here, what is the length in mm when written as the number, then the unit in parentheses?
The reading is 21.0 (mm)
